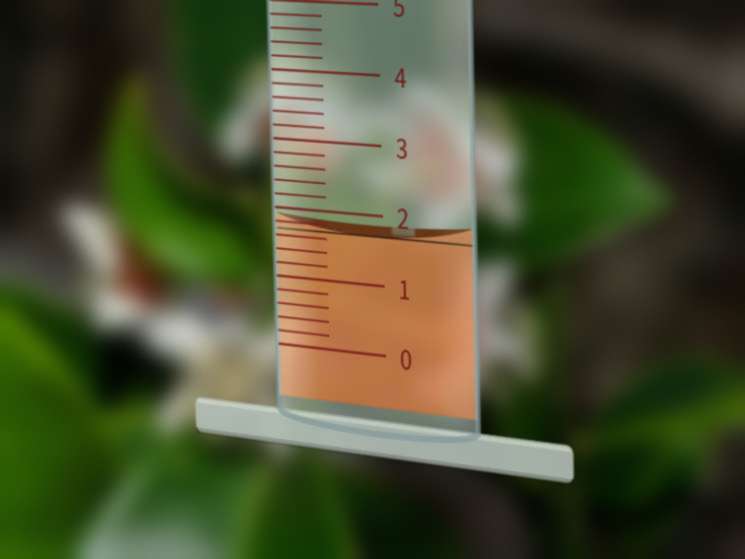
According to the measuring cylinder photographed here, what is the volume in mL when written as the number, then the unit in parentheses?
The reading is 1.7 (mL)
